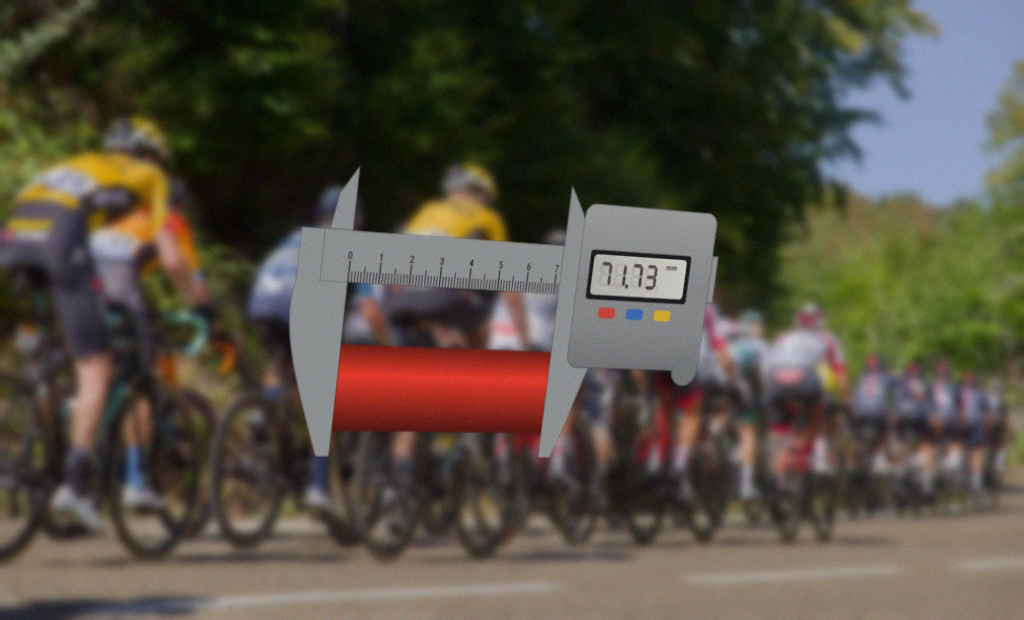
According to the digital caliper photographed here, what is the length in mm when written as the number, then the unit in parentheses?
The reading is 71.73 (mm)
